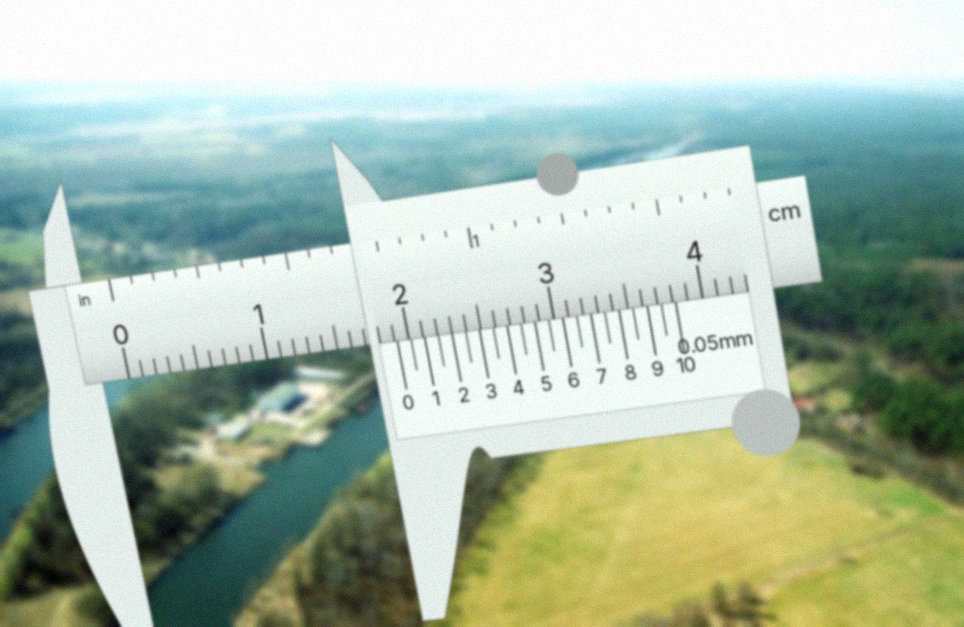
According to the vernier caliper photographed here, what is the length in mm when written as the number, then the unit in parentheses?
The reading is 19.2 (mm)
